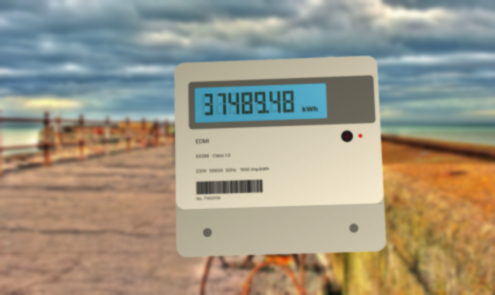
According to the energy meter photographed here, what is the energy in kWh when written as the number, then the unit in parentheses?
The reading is 37489.48 (kWh)
